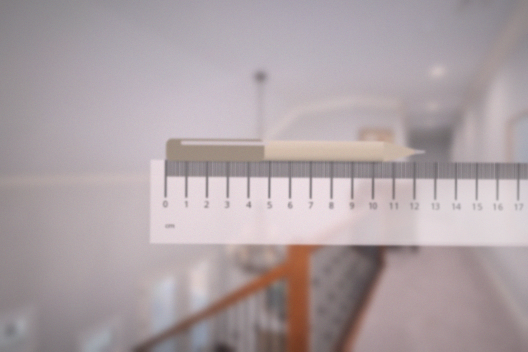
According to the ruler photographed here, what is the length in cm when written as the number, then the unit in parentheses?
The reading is 12.5 (cm)
